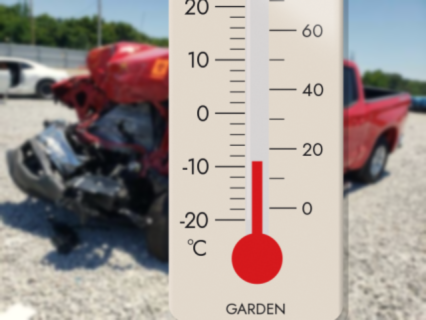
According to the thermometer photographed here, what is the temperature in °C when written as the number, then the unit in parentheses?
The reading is -9 (°C)
